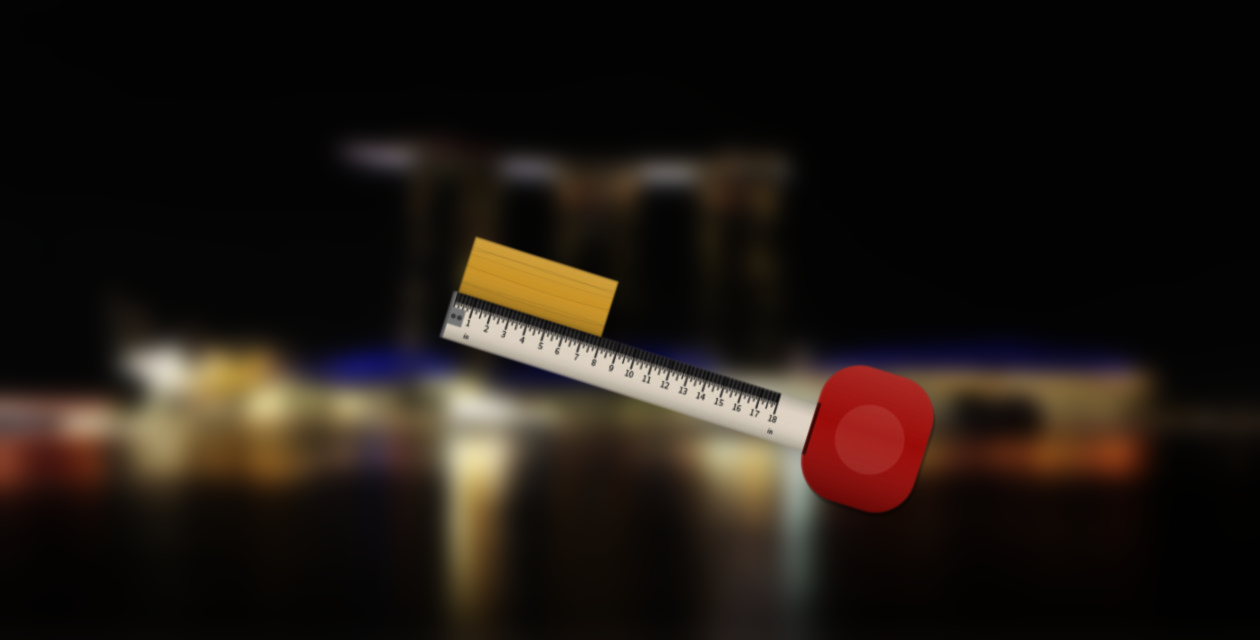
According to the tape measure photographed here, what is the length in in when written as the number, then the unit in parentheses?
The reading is 8 (in)
